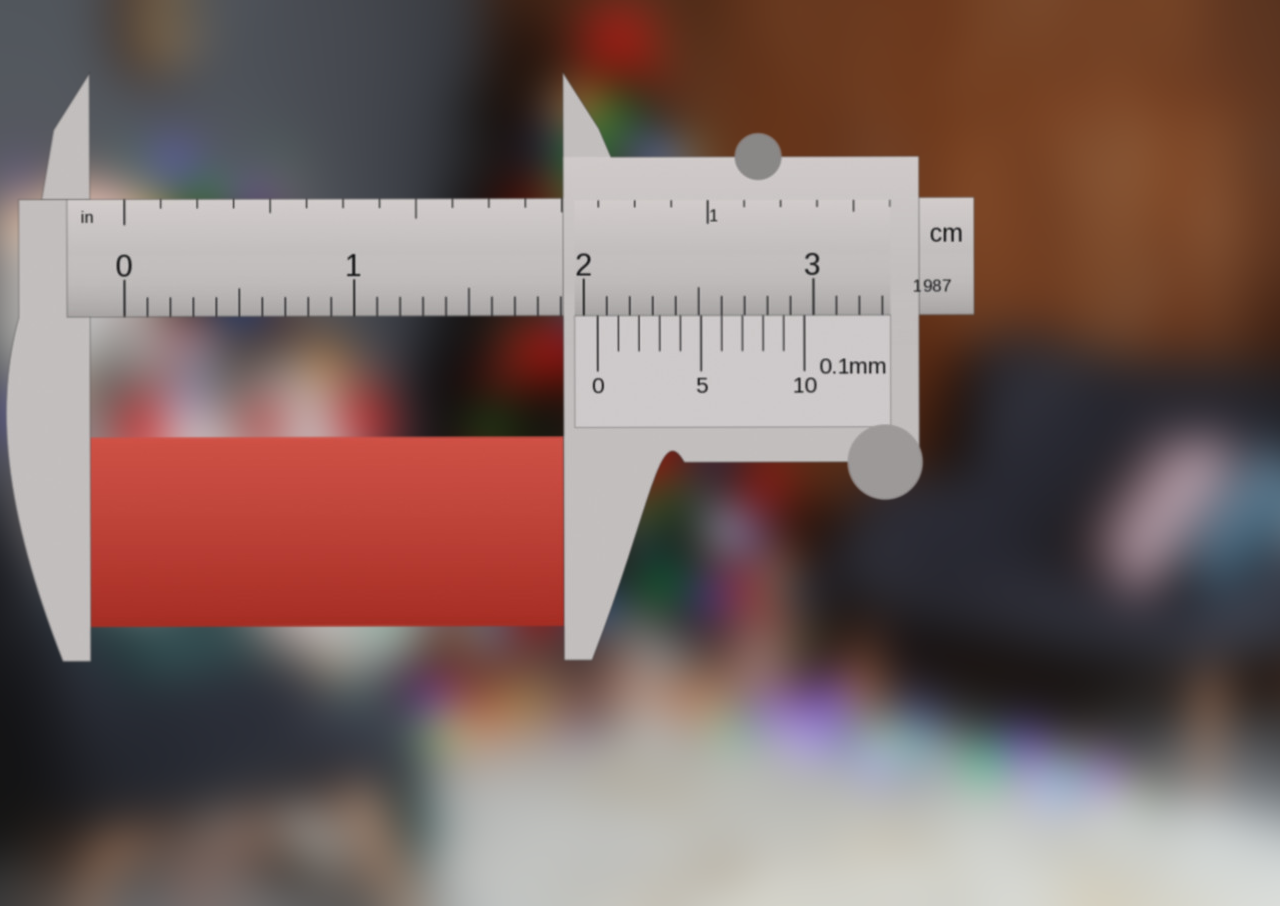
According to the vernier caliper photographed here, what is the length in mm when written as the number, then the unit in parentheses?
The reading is 20.6 (mm)
